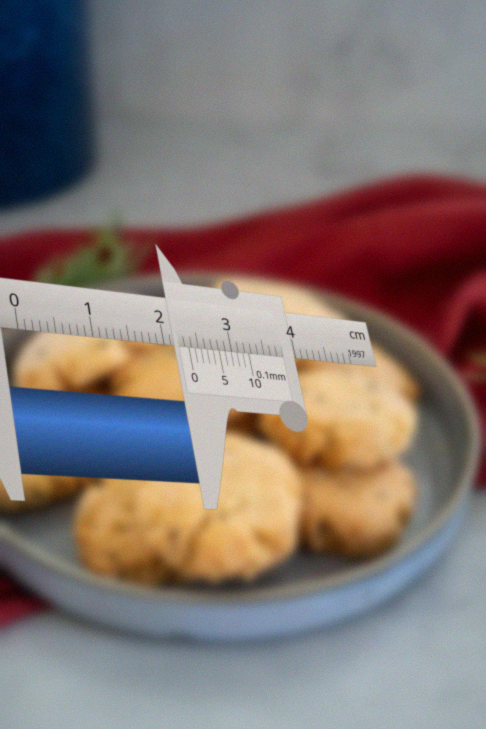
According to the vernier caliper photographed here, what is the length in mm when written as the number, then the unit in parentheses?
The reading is 23.6 (mm)
